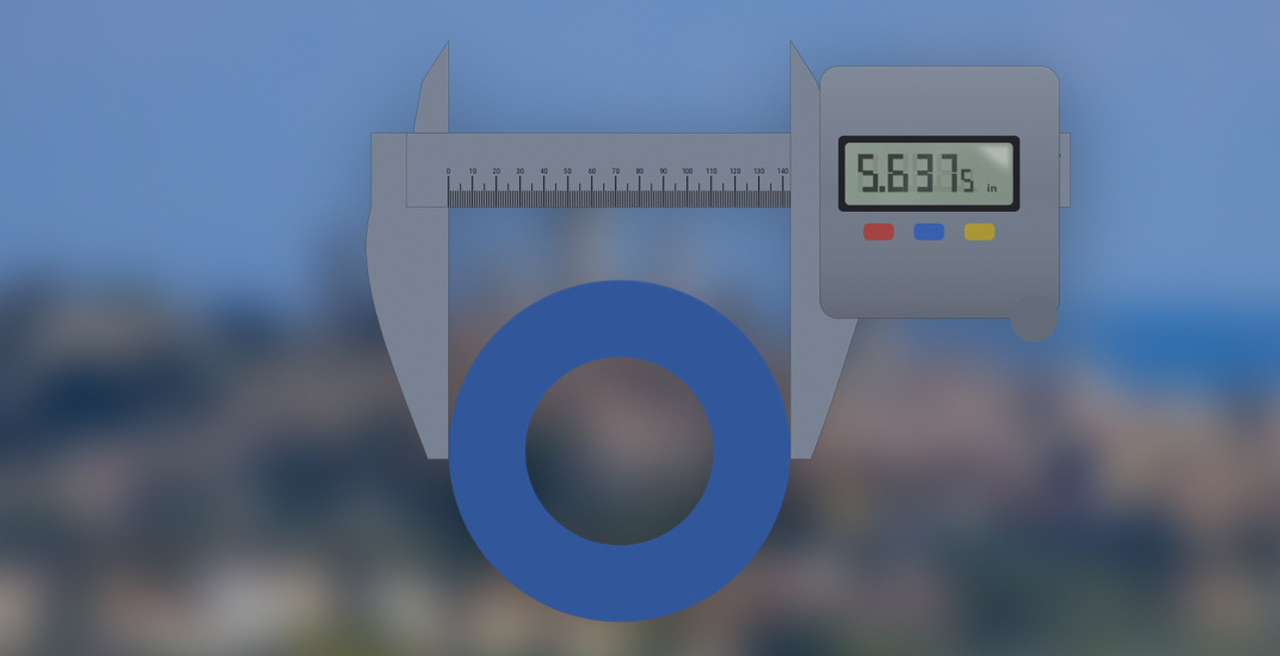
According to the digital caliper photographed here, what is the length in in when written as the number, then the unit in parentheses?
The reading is 5.6375 (in)
